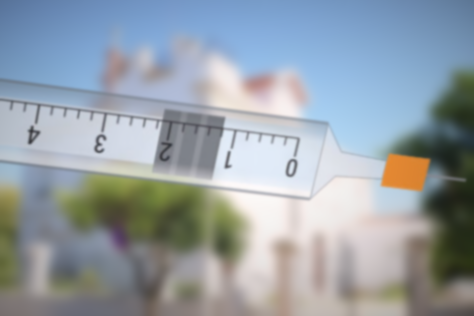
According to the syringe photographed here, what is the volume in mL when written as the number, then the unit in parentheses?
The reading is 1.2 (mL)
